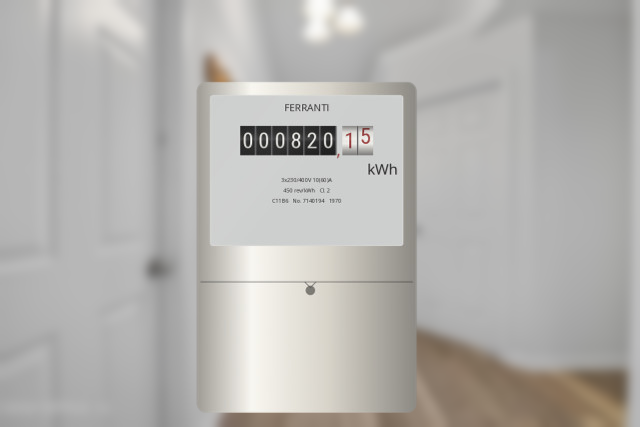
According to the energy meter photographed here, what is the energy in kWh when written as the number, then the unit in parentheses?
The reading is 820.15 (kWh)
